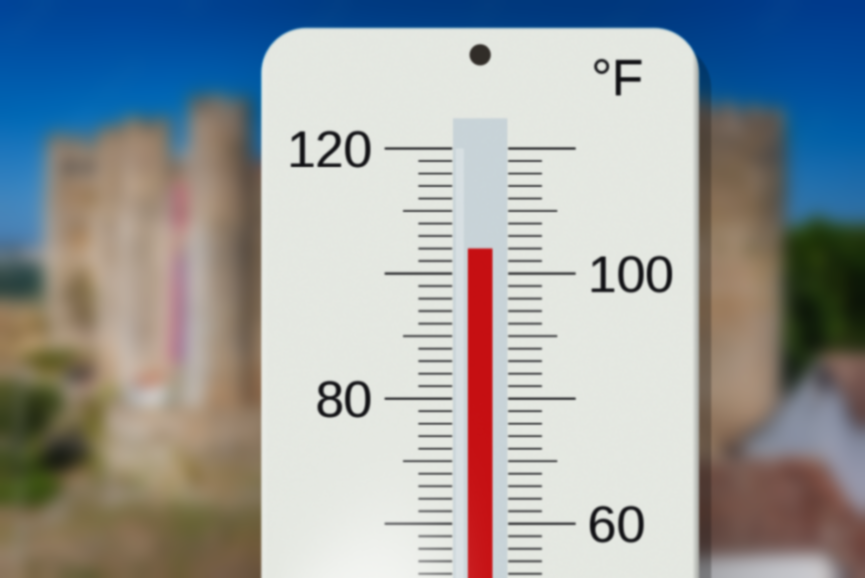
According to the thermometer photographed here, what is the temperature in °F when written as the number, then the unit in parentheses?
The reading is 104 (°F)
